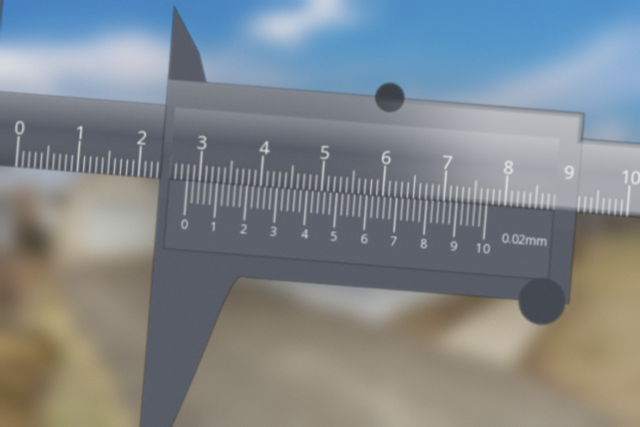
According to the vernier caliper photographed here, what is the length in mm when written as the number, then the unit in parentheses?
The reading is 28.0 (mm)
